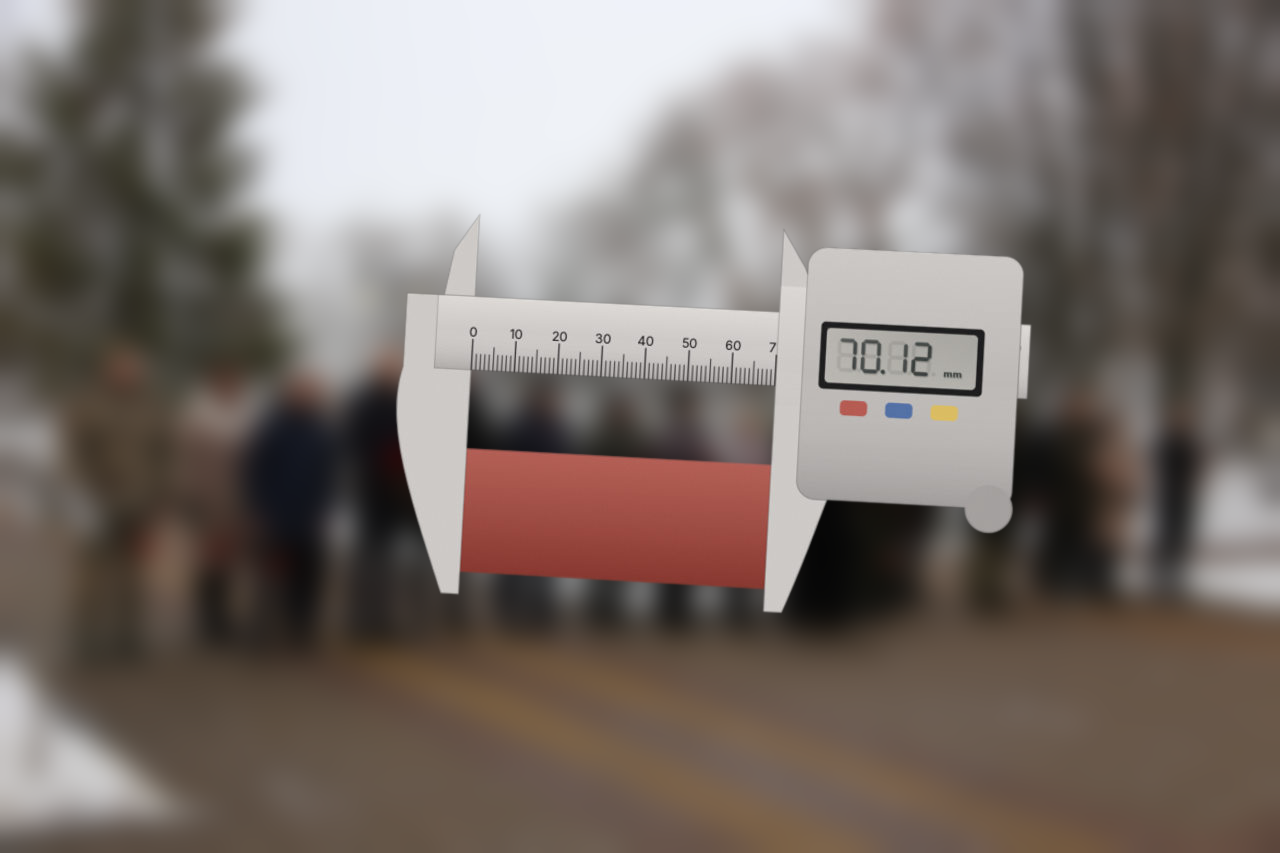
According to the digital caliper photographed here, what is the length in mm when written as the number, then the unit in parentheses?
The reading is 70.12 (mm)
